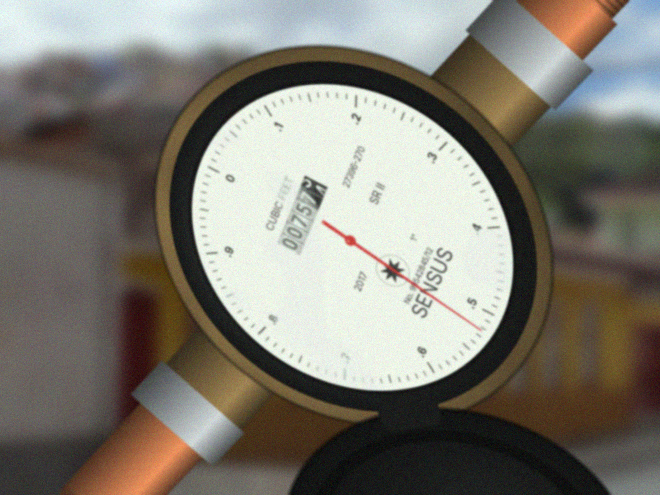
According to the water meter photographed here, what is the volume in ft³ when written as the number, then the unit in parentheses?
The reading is 7573.52 (ft³)
